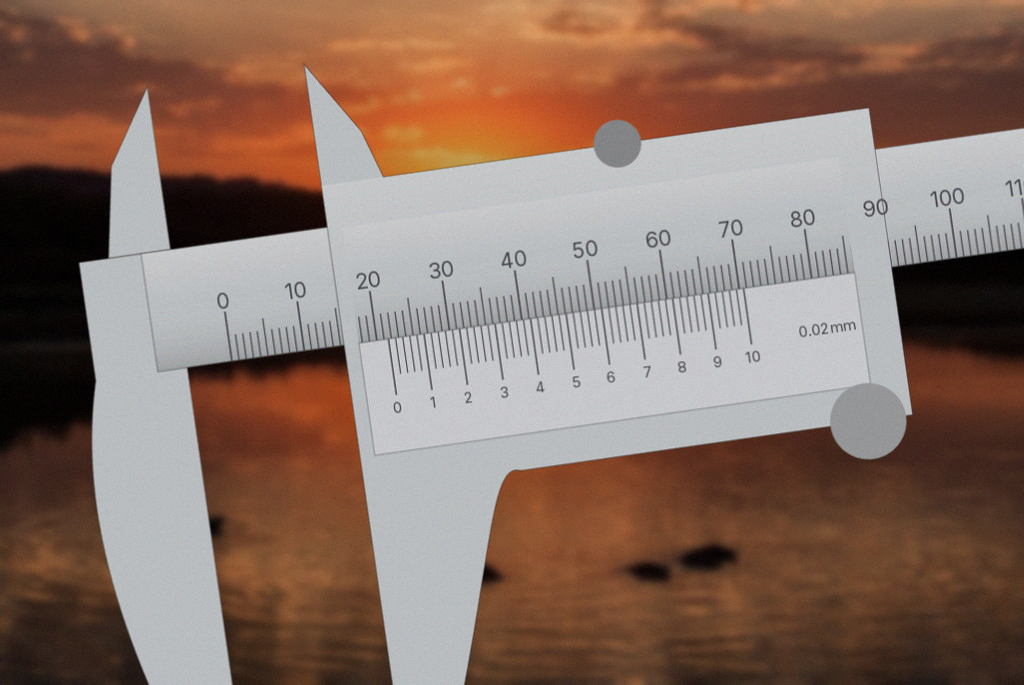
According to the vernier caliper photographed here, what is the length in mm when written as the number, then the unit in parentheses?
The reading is 21.6 (mm)
